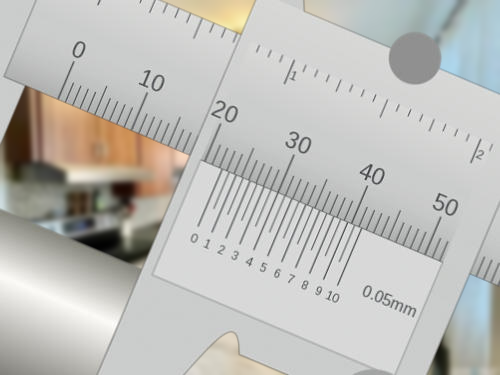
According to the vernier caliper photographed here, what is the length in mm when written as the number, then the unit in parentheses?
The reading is 22.4 (mm)
